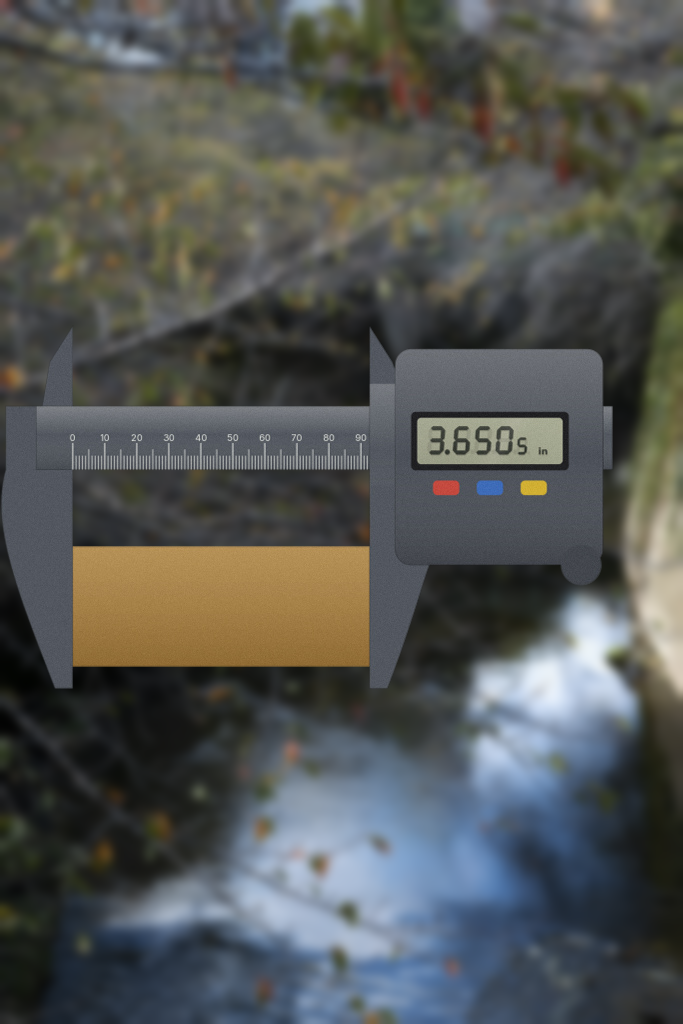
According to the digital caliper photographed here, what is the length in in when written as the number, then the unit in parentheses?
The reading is 3.6505 (in)
